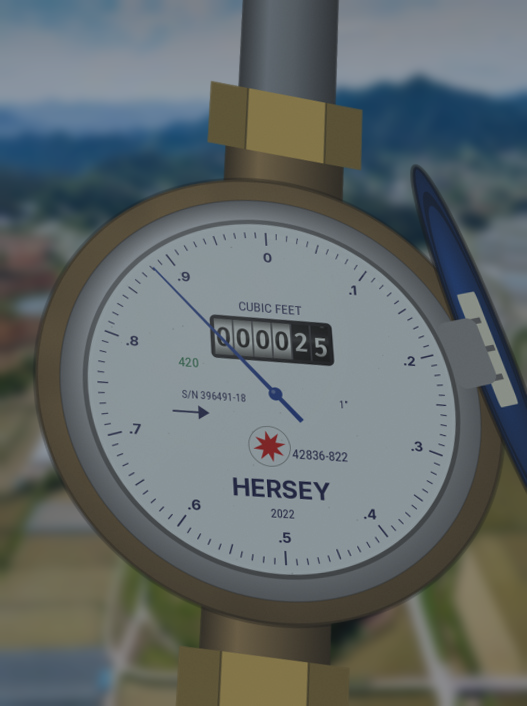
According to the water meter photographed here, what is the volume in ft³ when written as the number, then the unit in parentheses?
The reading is 24.88 (ft³)
